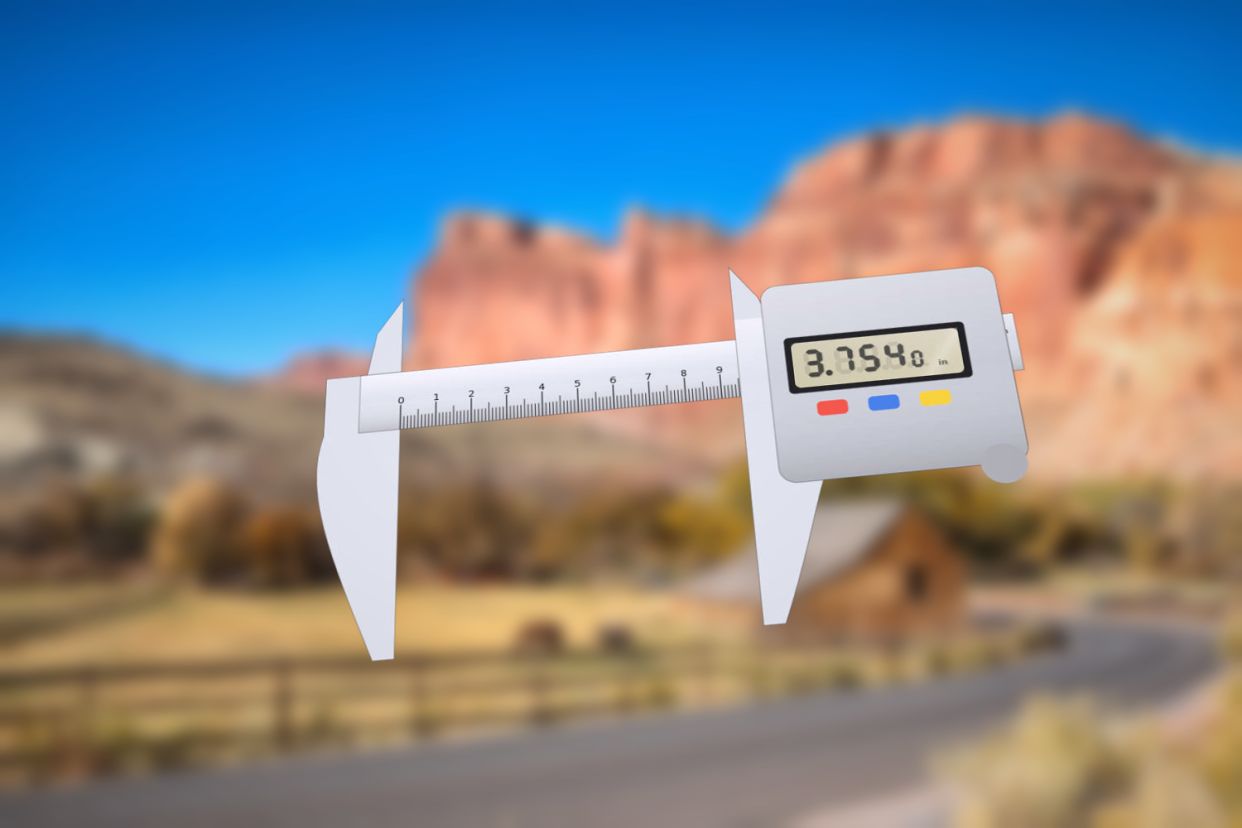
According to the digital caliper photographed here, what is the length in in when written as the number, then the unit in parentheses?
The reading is 3.7540 (in)
